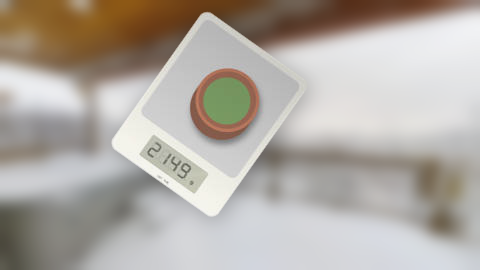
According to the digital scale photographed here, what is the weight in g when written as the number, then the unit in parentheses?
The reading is 2149 (g)
